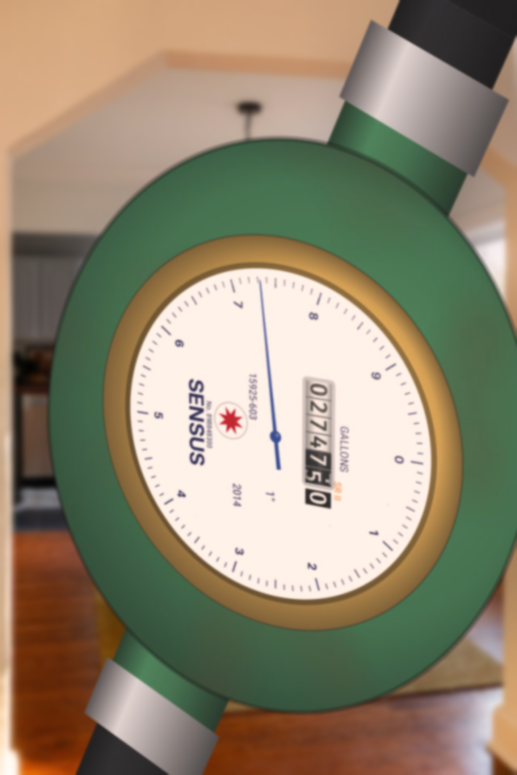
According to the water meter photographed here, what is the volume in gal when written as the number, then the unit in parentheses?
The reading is 274747.3 (gal)
